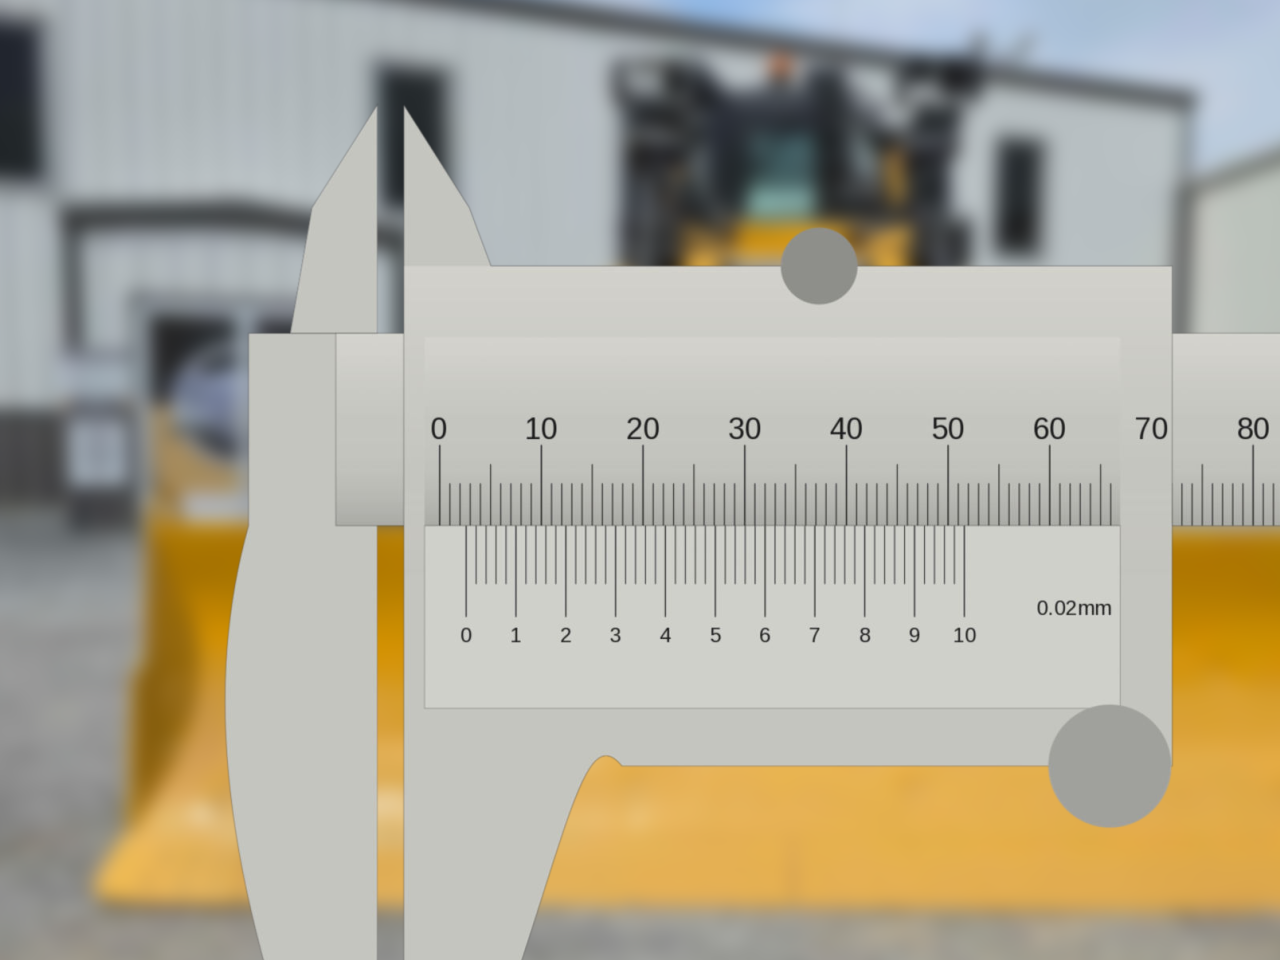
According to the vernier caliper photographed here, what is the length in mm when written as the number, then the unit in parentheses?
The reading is 2.6 (mm)
